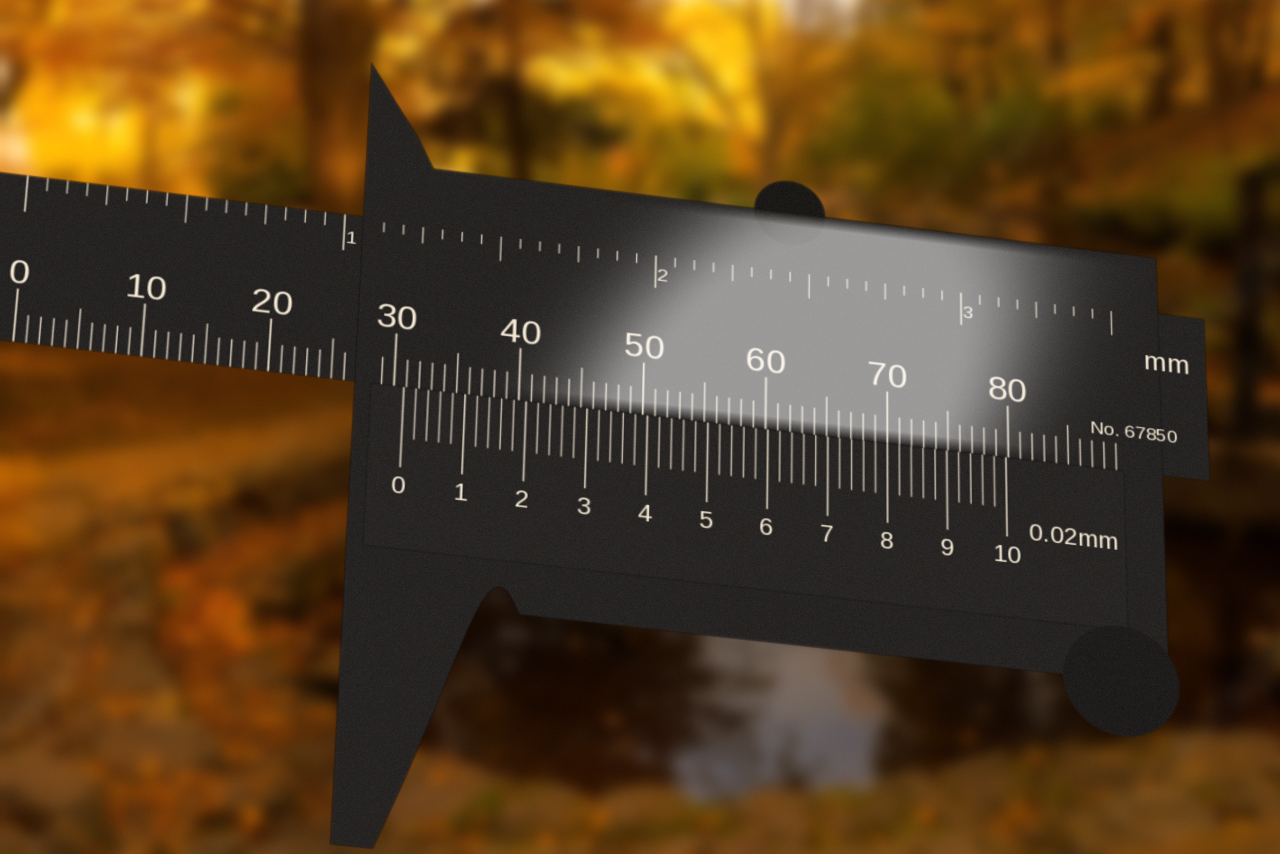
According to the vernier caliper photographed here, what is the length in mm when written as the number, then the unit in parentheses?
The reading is 30.8 (mm)
